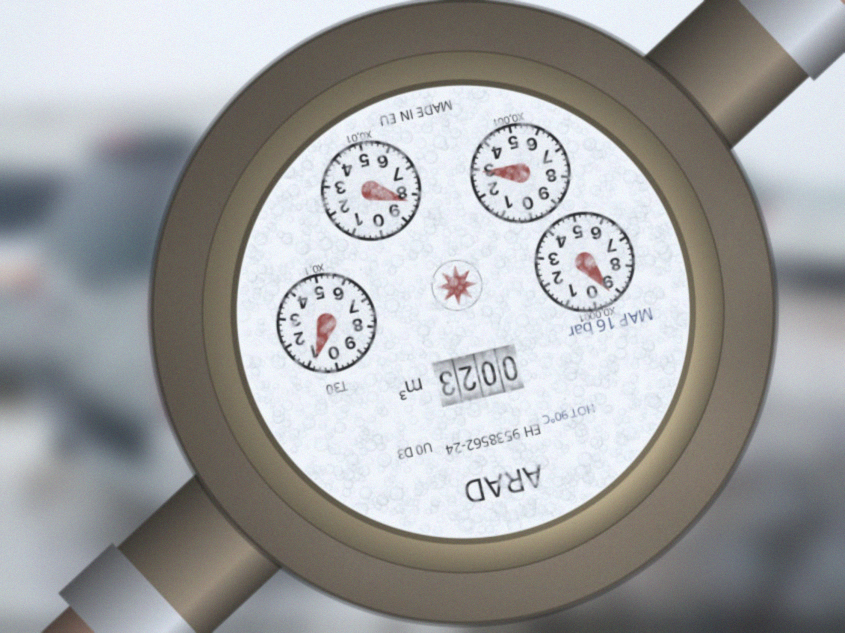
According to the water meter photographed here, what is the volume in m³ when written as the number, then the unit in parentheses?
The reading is 23.0829 (m³)
